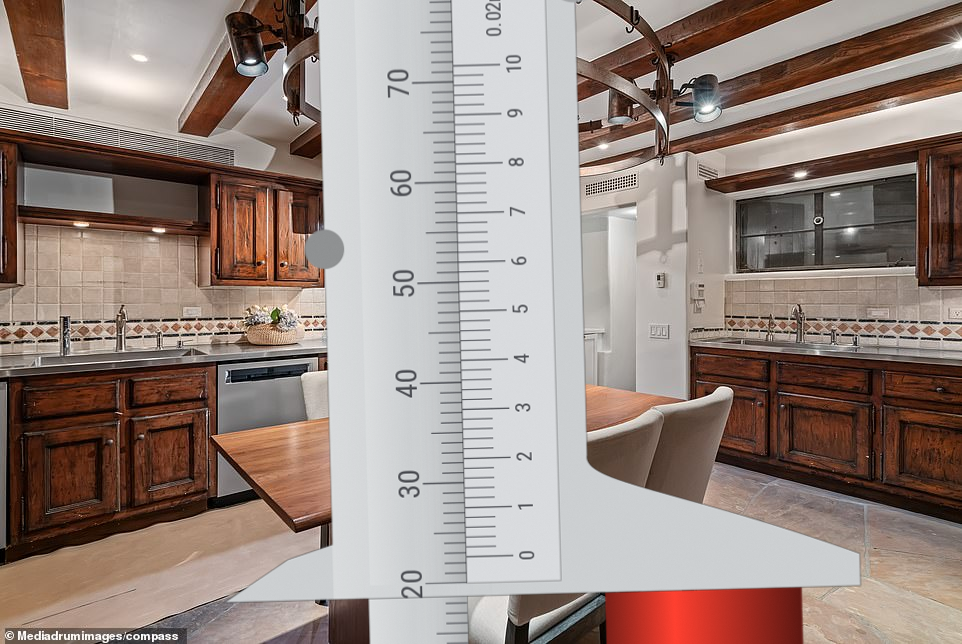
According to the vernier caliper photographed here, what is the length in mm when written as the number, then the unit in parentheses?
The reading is 22.6 (mm)
